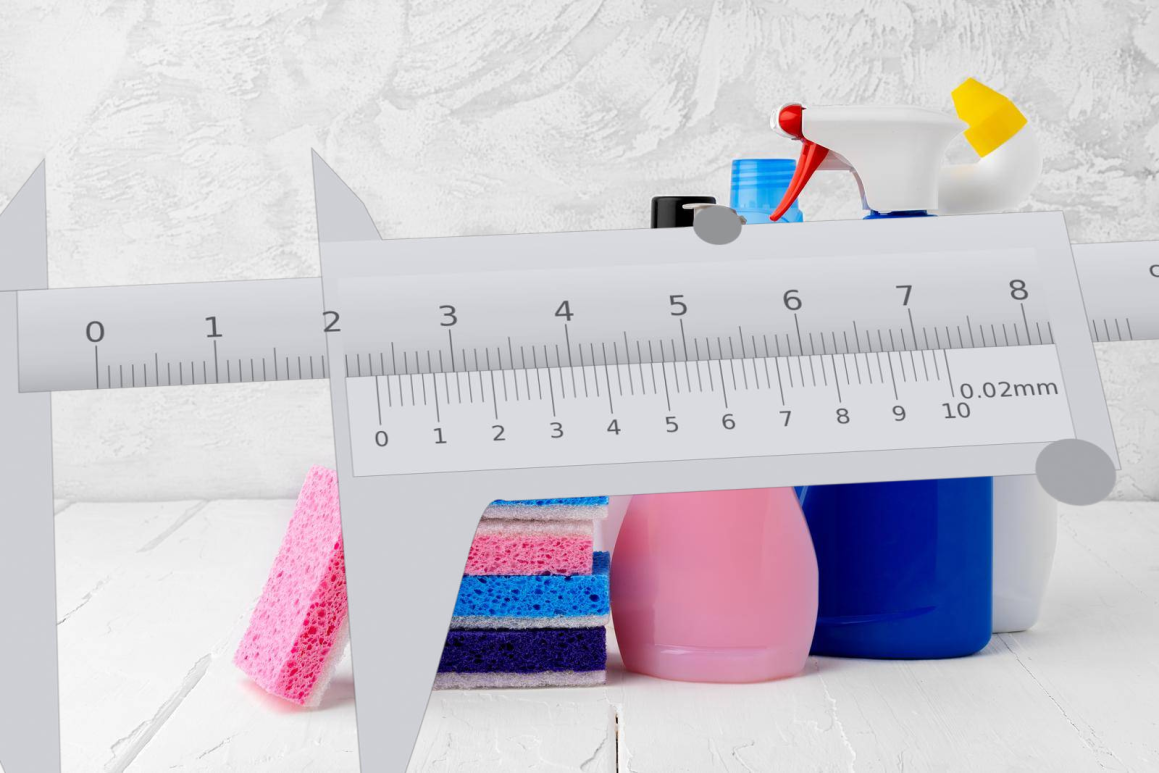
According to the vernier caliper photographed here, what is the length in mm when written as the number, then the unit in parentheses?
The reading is 23.4 (mm)
